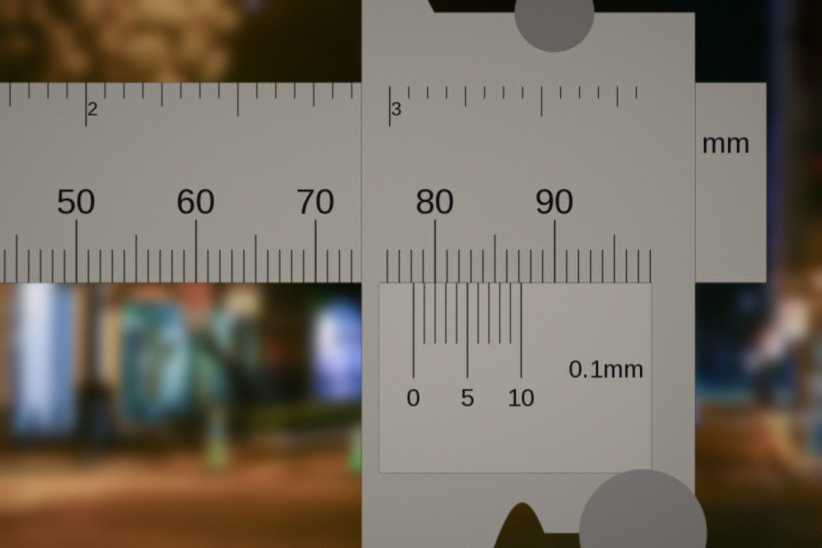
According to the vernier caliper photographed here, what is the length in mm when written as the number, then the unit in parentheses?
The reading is 78.2 (mm)
